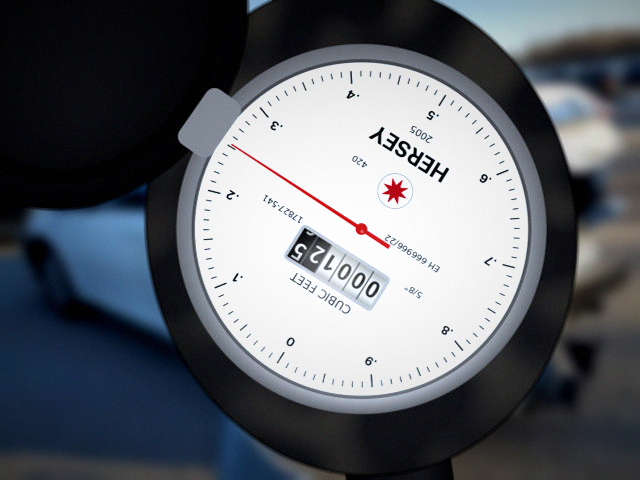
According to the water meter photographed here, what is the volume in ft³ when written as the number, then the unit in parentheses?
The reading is 125.25 (ft³)
